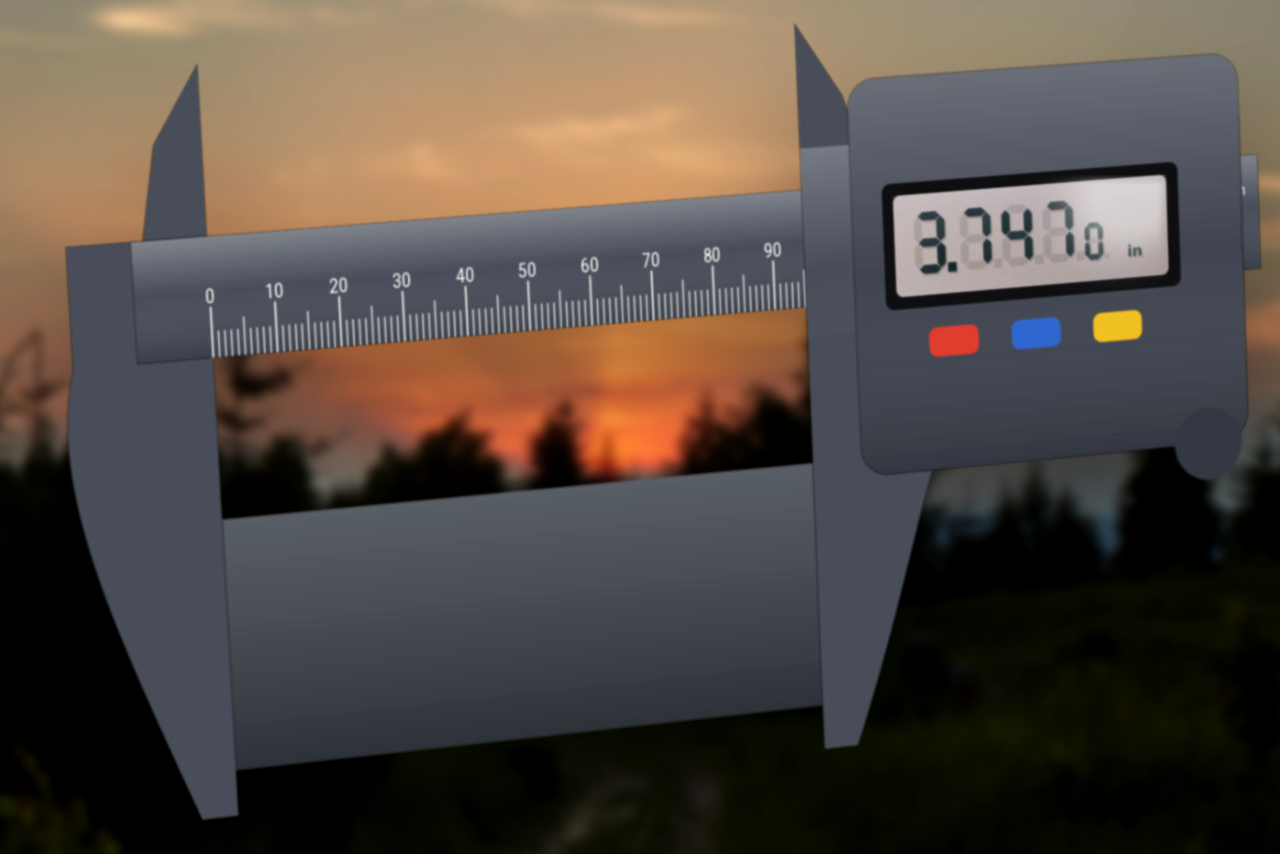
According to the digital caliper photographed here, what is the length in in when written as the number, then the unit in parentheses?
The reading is 3.7470 (in)
